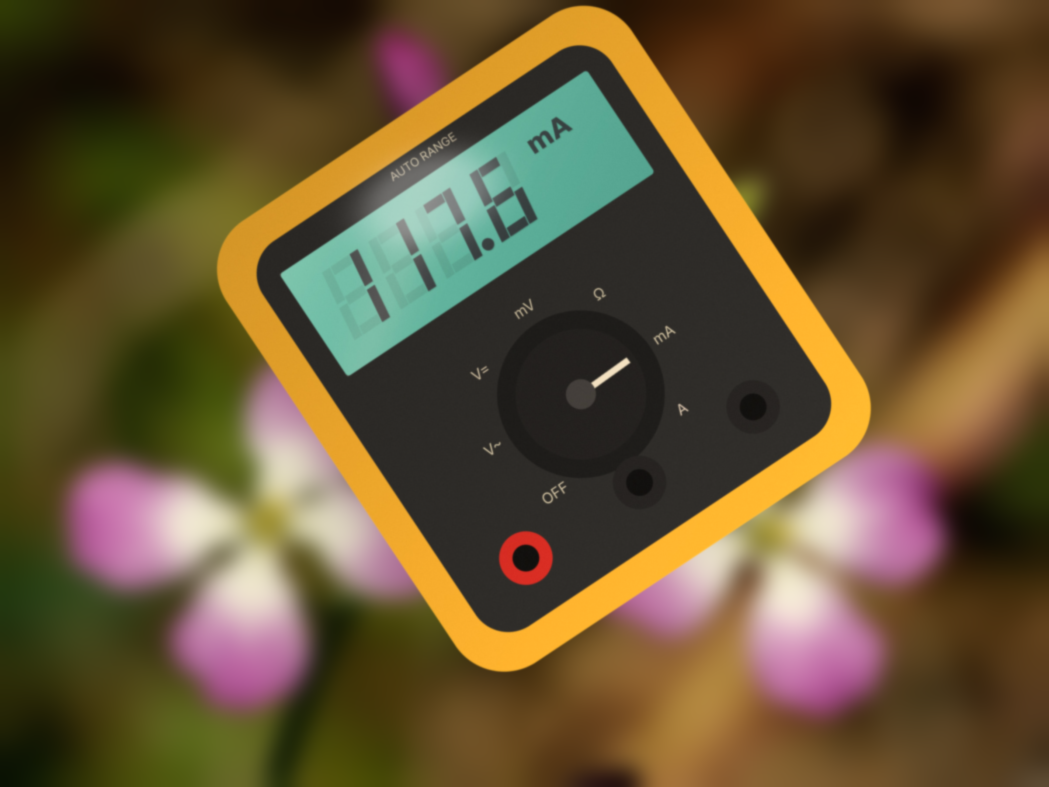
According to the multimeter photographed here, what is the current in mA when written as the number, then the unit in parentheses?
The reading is 117.6 (mA)
